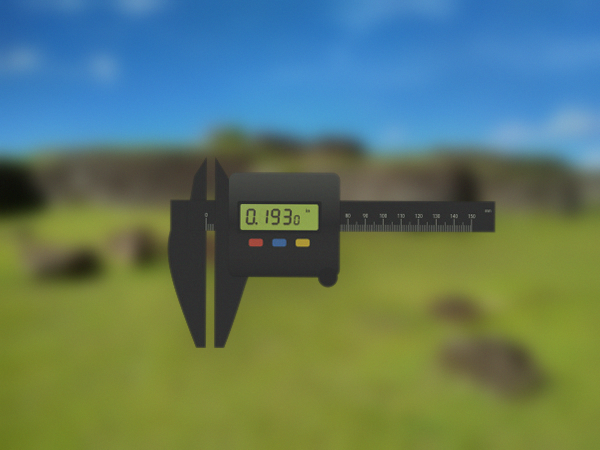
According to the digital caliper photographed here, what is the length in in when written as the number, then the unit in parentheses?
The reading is 0.1930 (in)
